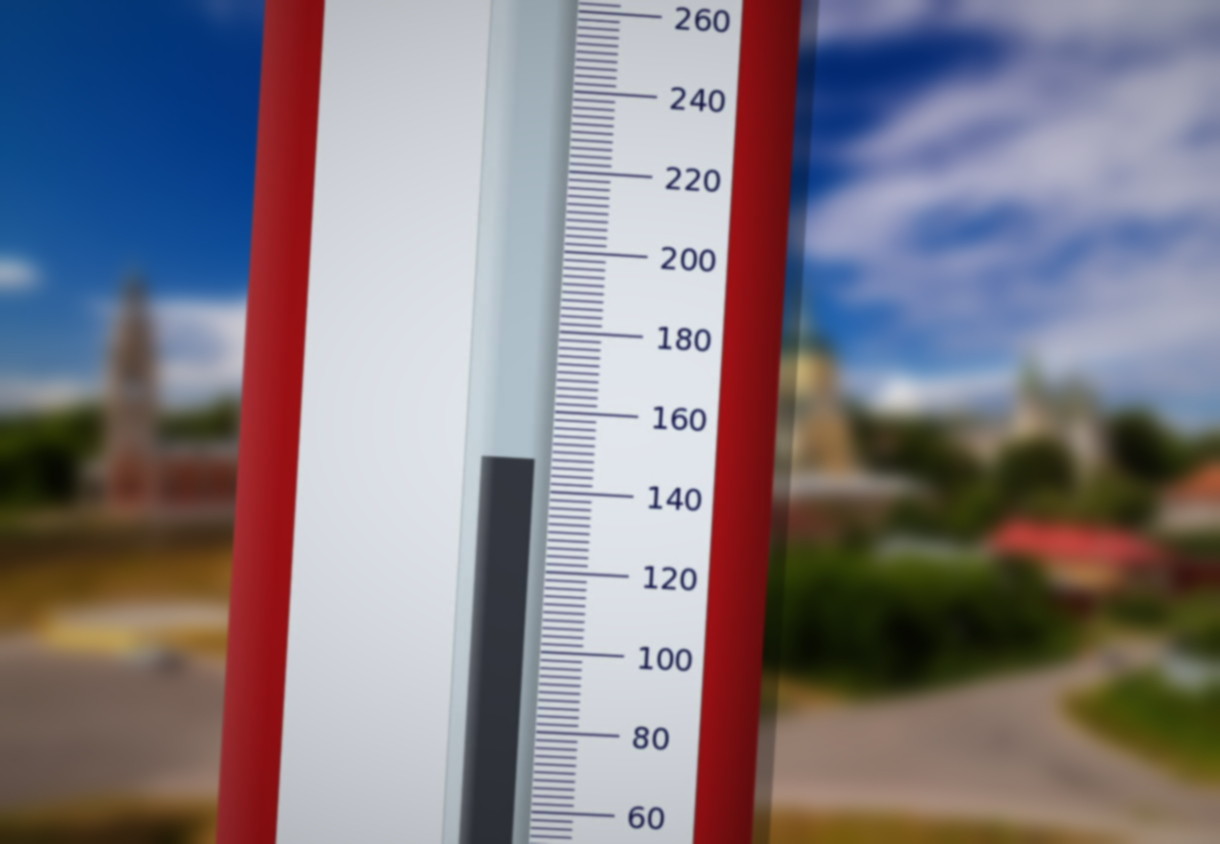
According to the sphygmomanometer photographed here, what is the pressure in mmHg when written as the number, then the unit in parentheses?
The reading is 148 (mmHg)
